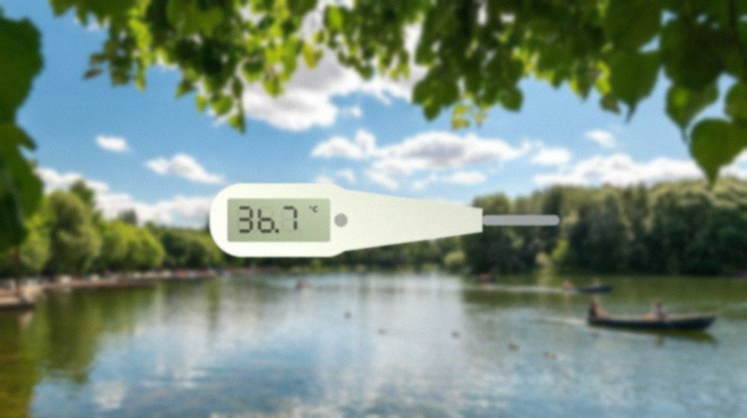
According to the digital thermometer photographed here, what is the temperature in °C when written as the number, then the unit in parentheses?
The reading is 36.7 (°C)
